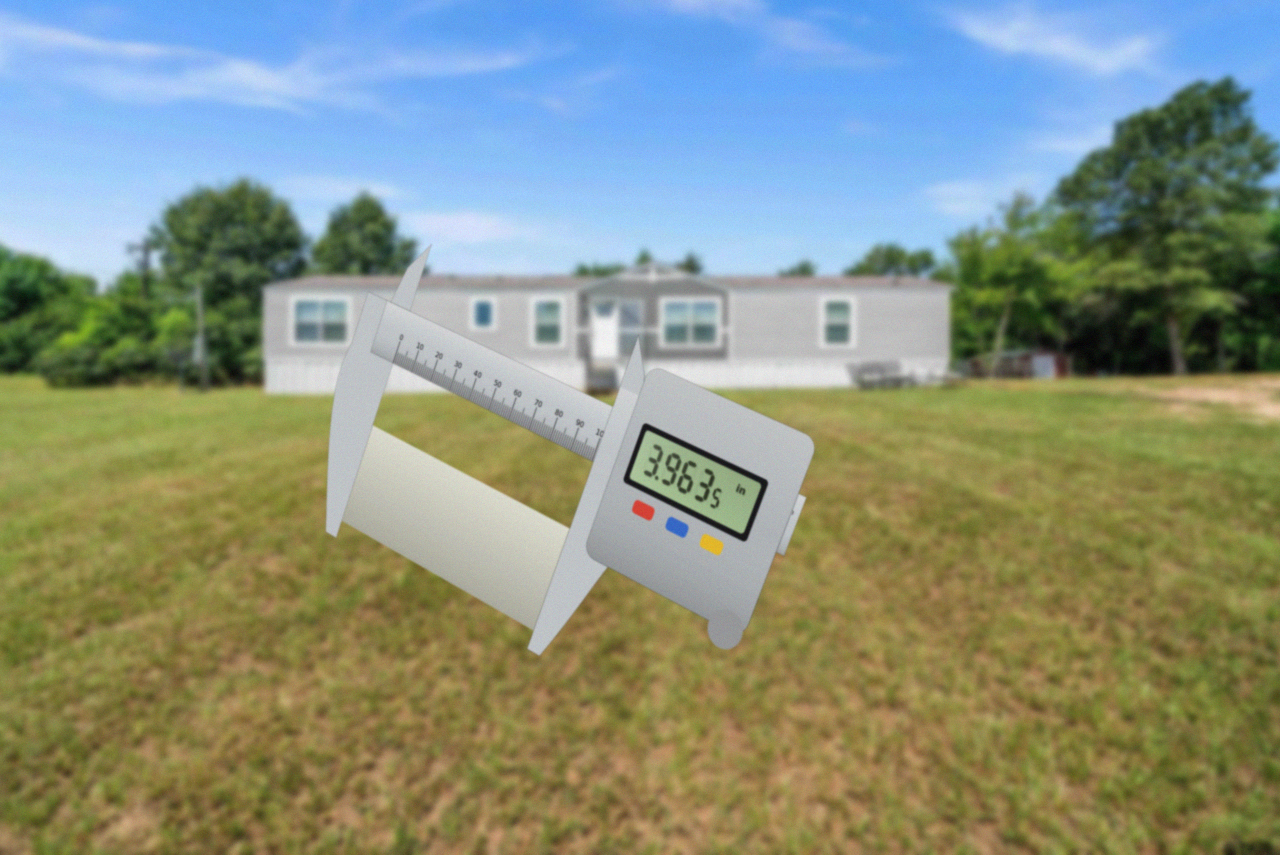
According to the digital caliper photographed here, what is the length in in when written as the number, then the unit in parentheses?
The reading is 3.9635 (in)
